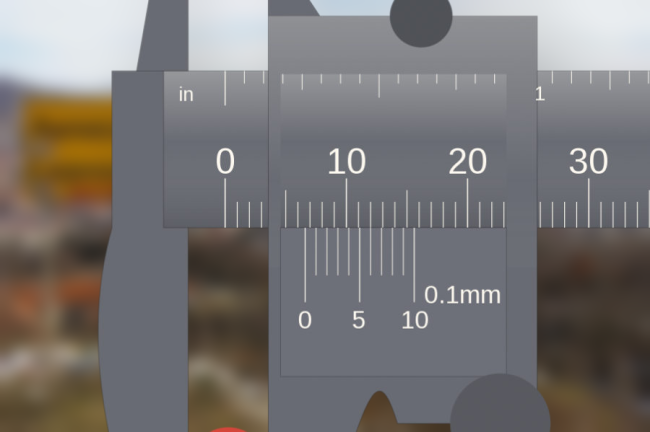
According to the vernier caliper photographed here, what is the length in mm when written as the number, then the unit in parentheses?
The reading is 6.6 (mm)
